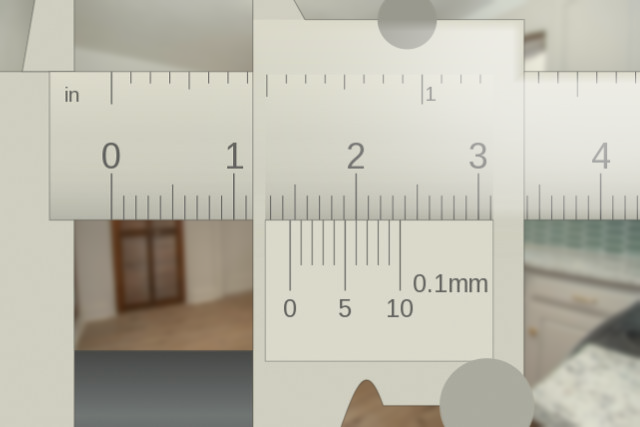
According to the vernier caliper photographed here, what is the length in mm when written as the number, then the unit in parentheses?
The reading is 14.6 (mm)
